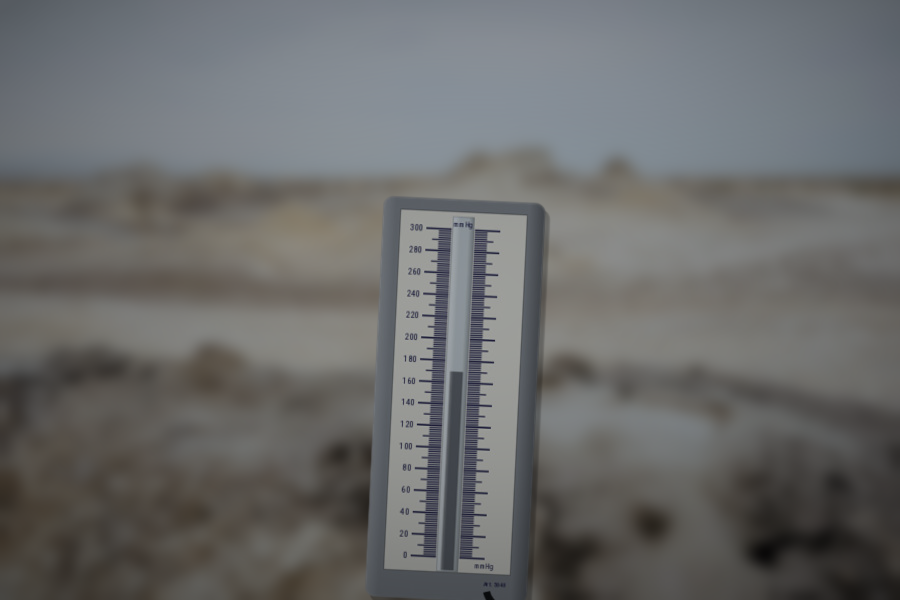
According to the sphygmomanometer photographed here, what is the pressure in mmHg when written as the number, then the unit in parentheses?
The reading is 170 (mmHg)
